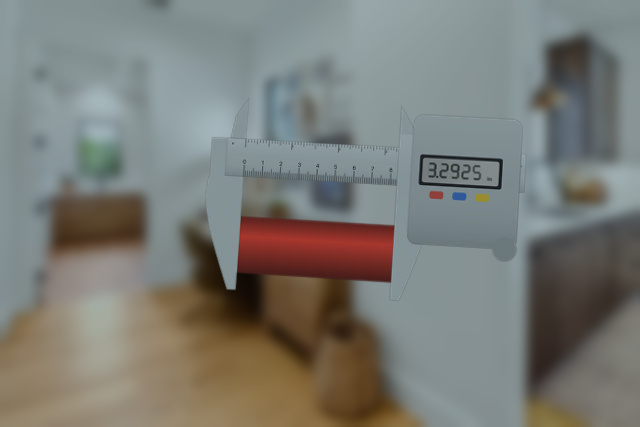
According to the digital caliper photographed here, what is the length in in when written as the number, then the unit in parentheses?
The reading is 3.2925 (in)
